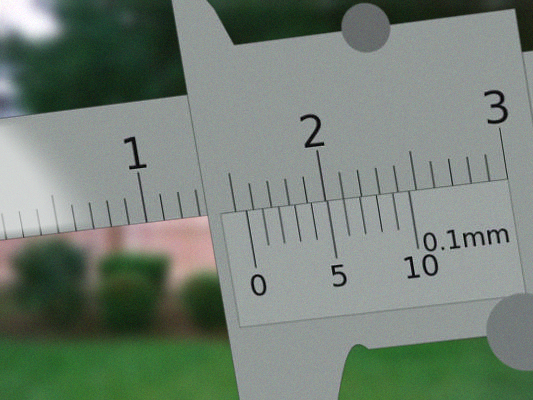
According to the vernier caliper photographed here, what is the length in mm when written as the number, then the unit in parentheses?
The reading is 15.6 (mm)
